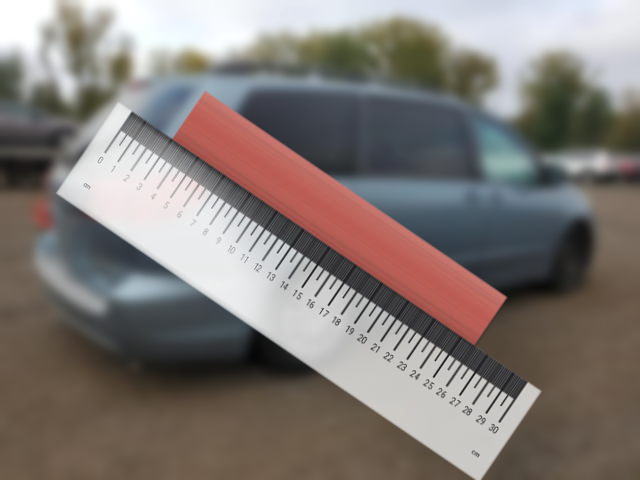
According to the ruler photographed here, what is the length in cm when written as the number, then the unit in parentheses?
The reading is 23 (cm)
